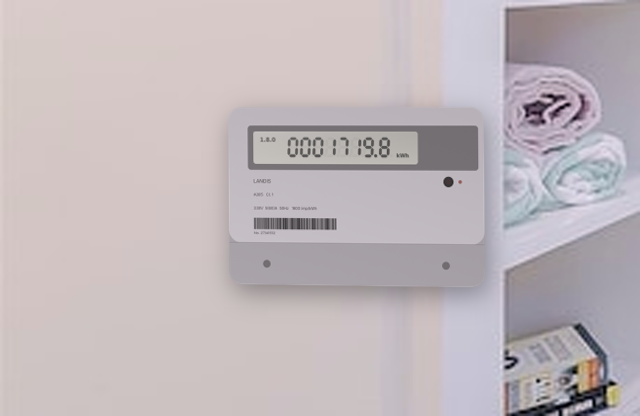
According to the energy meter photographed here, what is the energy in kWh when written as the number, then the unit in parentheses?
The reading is 1719.8 (kWh)
